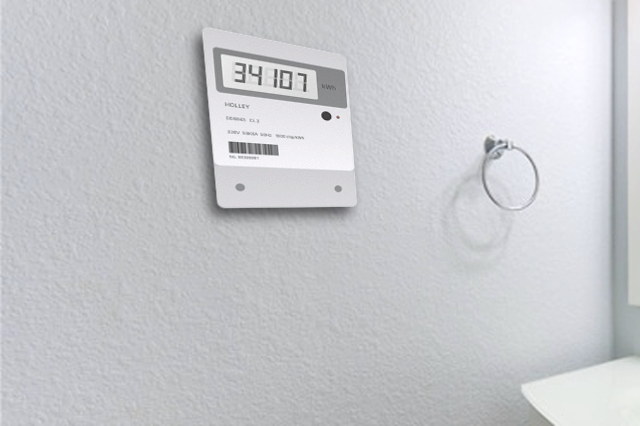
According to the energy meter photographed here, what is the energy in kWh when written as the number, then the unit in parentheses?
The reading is 34107 (kWh)
